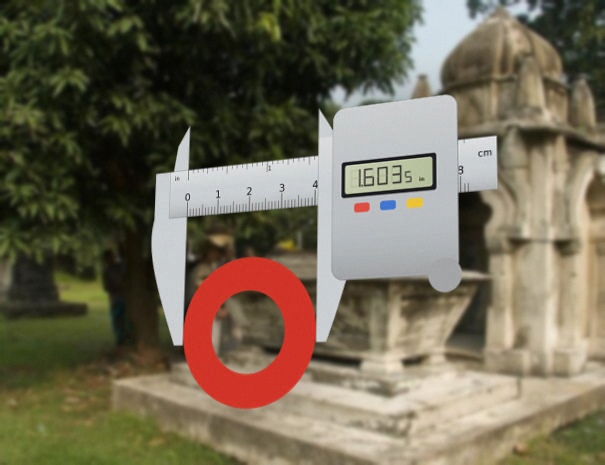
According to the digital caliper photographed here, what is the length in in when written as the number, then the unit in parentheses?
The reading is 1.6035 (in)
